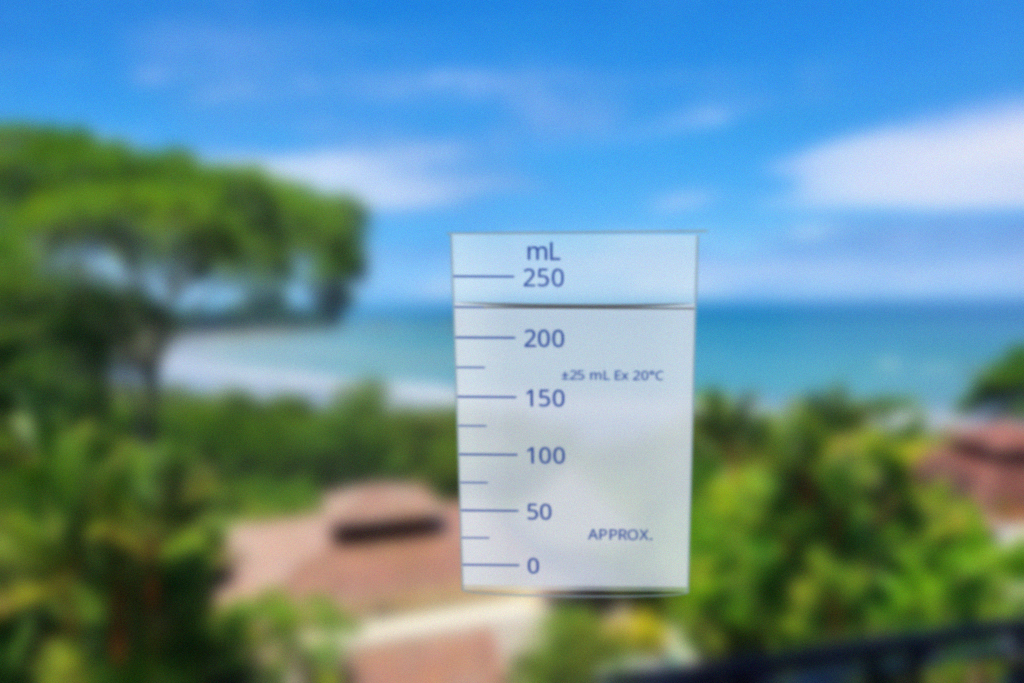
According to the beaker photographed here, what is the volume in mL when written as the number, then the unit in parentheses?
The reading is 225 (mL)
